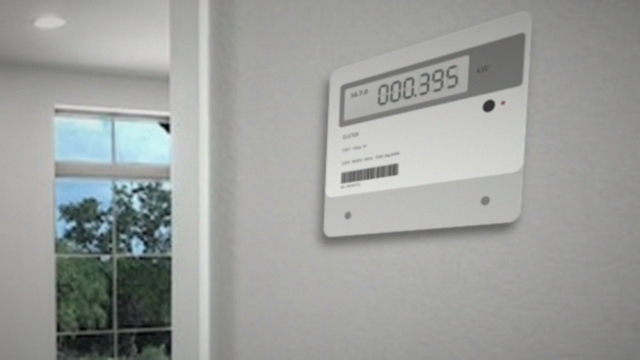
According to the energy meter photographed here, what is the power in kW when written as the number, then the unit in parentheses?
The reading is 0.395 (kW)
